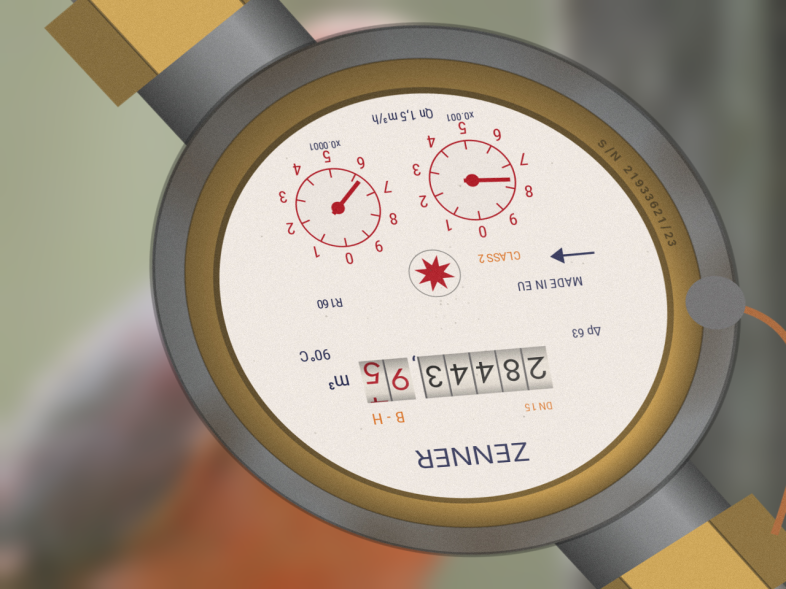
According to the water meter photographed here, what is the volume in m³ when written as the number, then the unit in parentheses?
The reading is 28443.9476 (m³)
